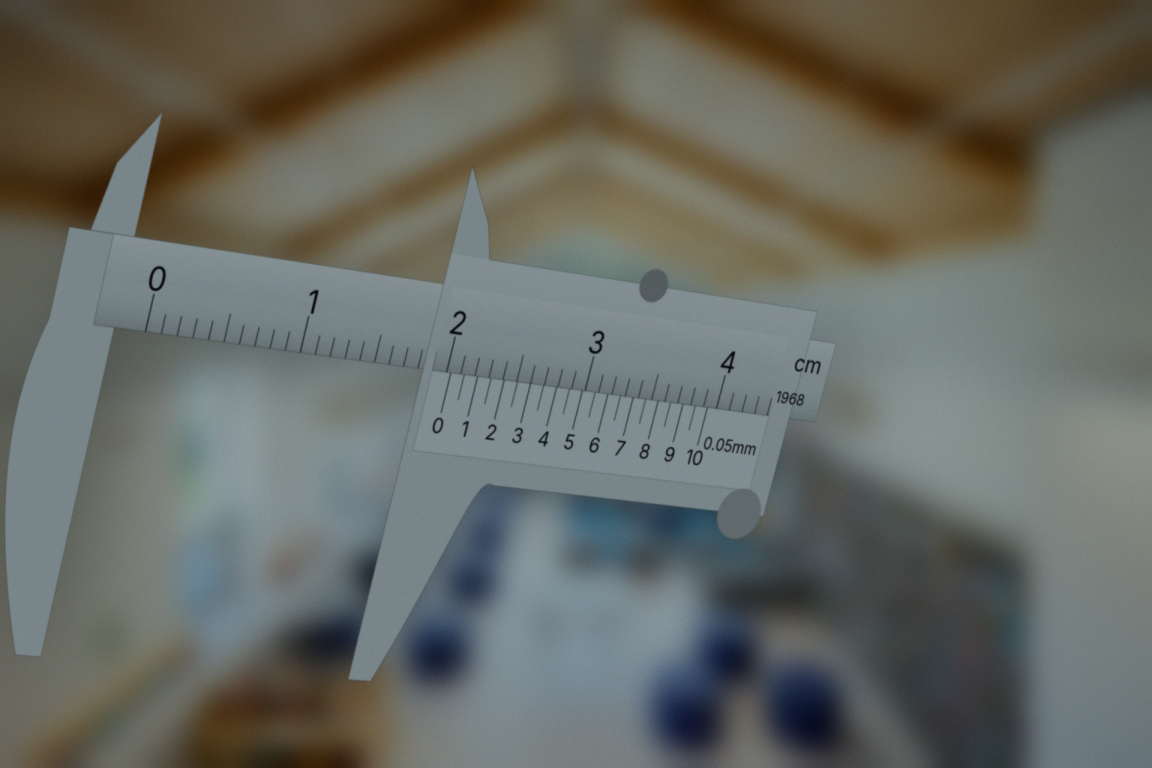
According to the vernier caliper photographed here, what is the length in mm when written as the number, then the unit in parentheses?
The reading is 20.3 (mm)
